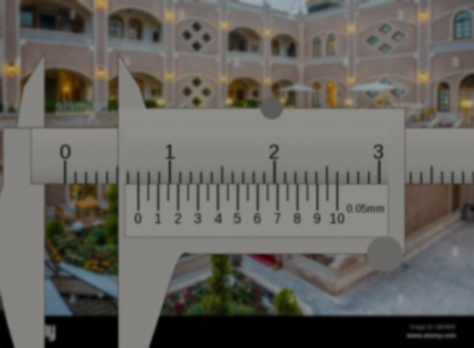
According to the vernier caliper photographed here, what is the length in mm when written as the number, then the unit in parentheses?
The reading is 7.0 (mm)
